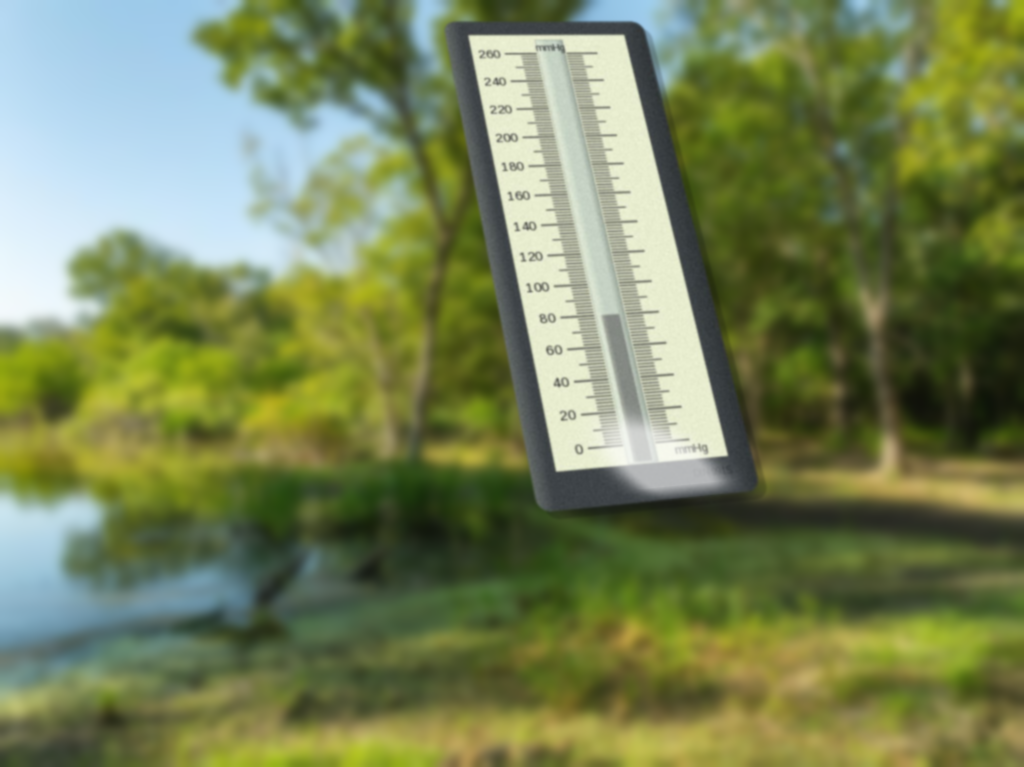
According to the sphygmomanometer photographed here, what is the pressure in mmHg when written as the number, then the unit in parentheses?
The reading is 80 (mmHg)
